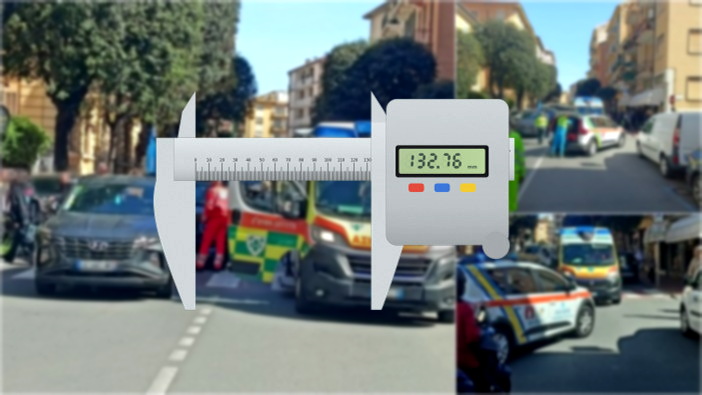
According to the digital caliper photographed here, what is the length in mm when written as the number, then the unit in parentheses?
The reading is 132.76 (mm)
